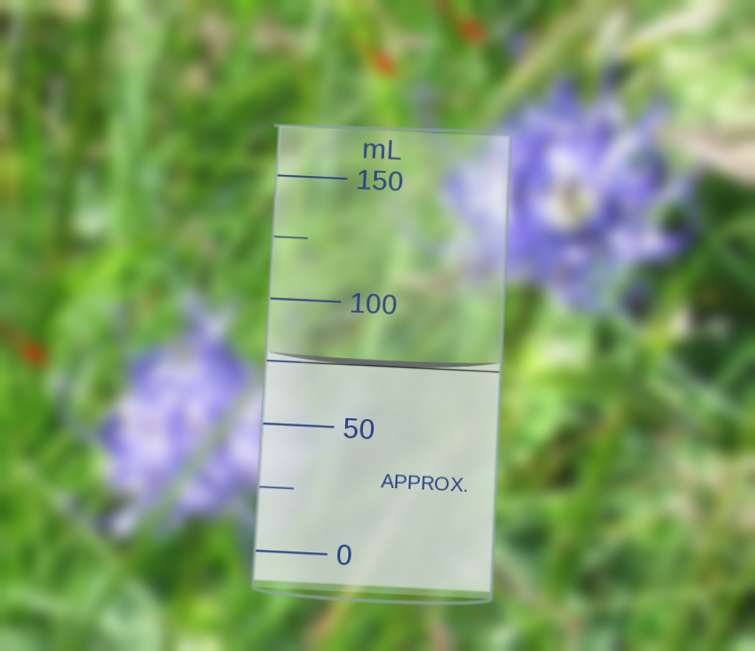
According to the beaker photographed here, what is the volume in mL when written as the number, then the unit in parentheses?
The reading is 75 (mL)
